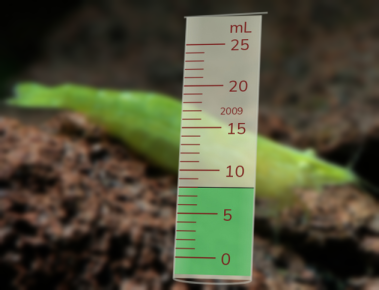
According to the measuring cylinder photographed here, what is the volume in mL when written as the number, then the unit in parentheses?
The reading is 8 (mL)
